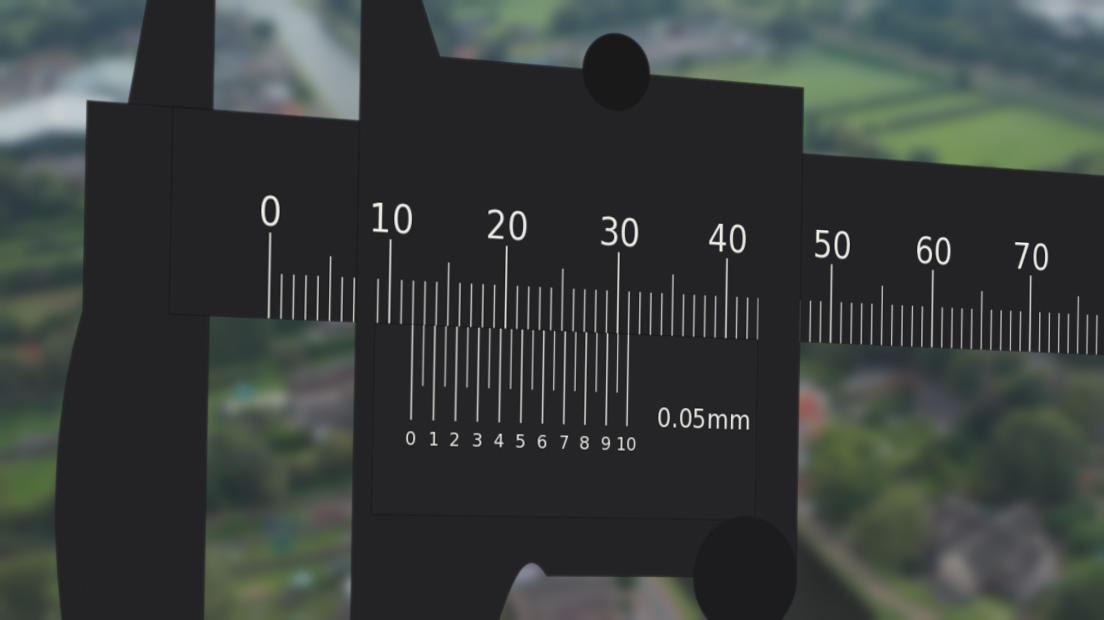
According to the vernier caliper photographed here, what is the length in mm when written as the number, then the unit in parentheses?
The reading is 12.0 (mm)
